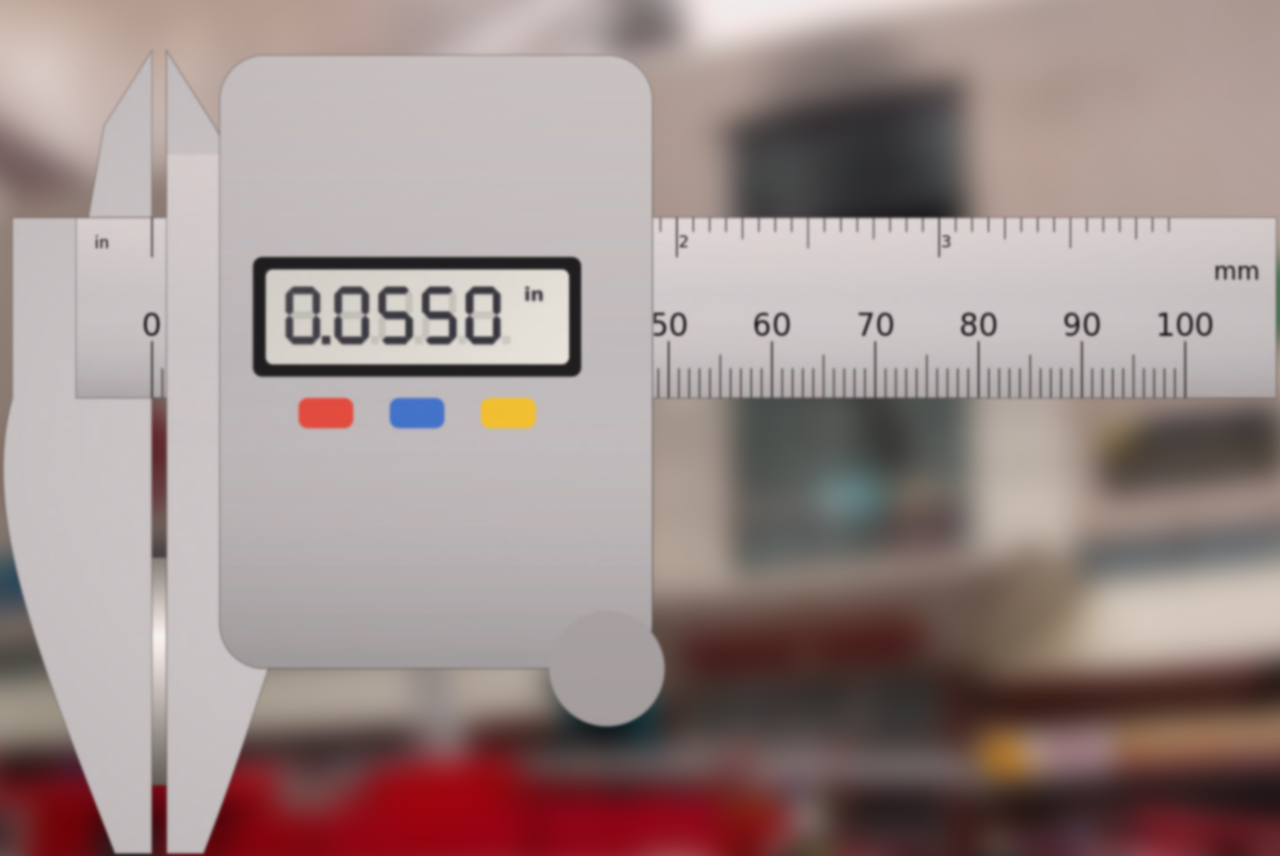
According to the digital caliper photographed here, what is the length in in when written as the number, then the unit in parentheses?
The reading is 0.0550 (in)
